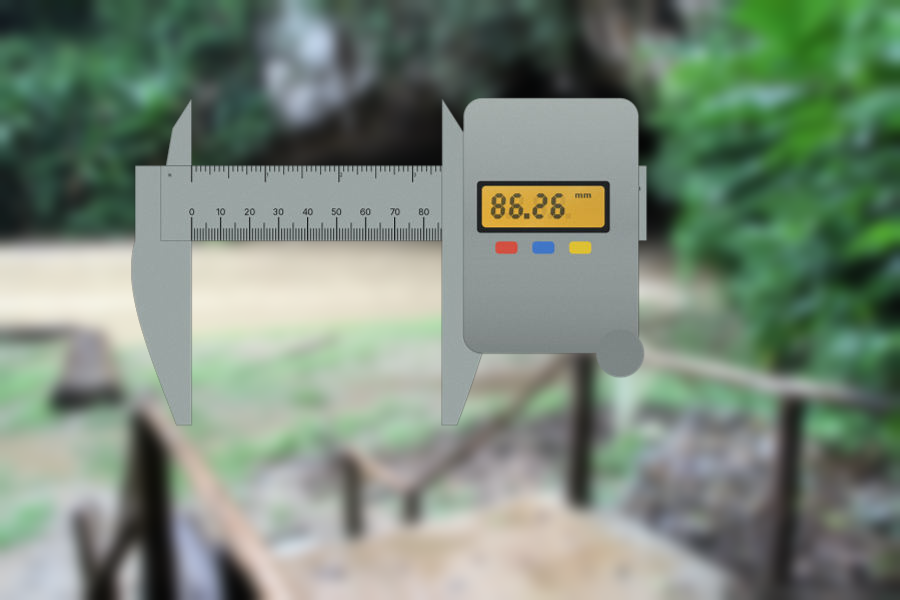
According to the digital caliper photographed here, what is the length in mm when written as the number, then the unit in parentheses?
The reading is 86.26 (mm)
